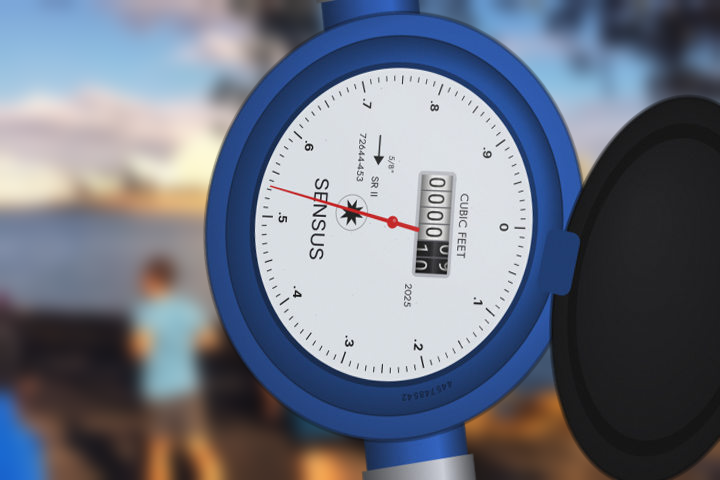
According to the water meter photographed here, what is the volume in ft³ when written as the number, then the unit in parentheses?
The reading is 9.53 (ft³)
